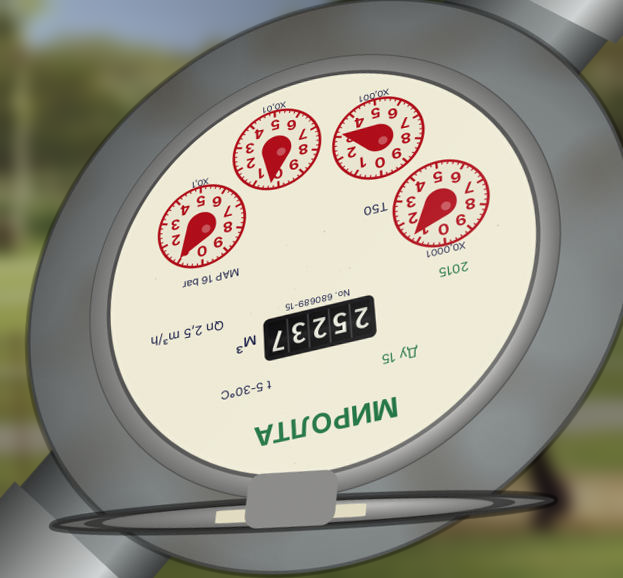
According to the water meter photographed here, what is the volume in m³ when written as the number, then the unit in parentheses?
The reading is 25237.1031 (m³)
